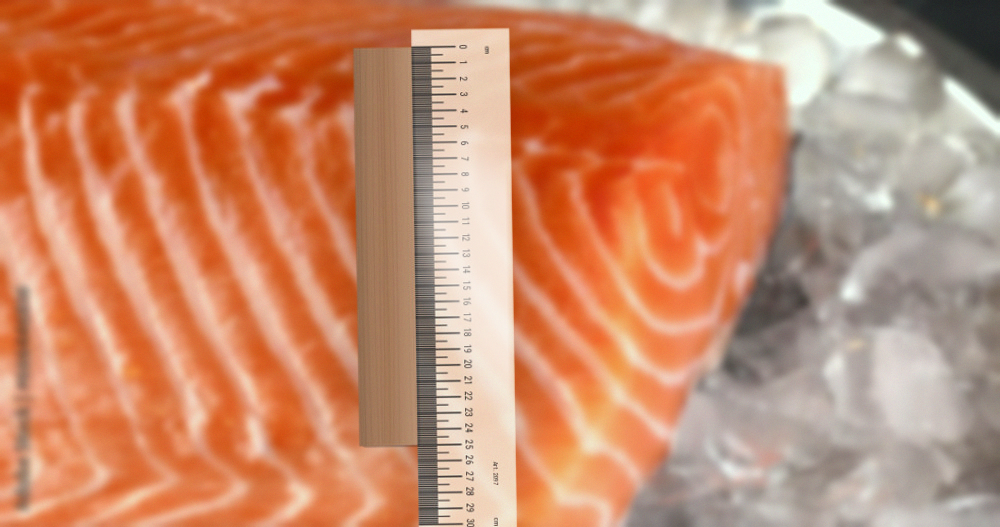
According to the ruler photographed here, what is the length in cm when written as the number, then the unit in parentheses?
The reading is 25 (cm)
